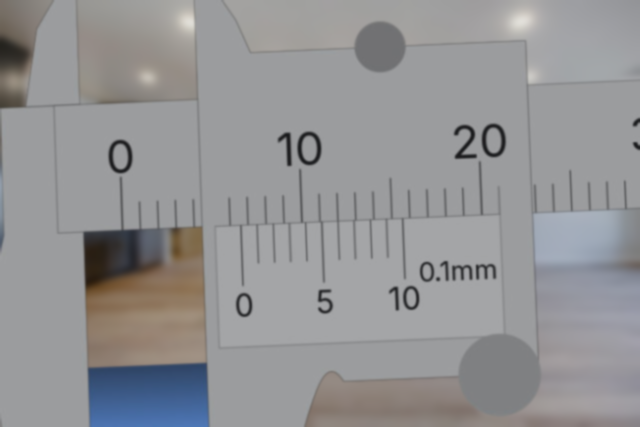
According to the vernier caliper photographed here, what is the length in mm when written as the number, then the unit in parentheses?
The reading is 6.6 (mm)
